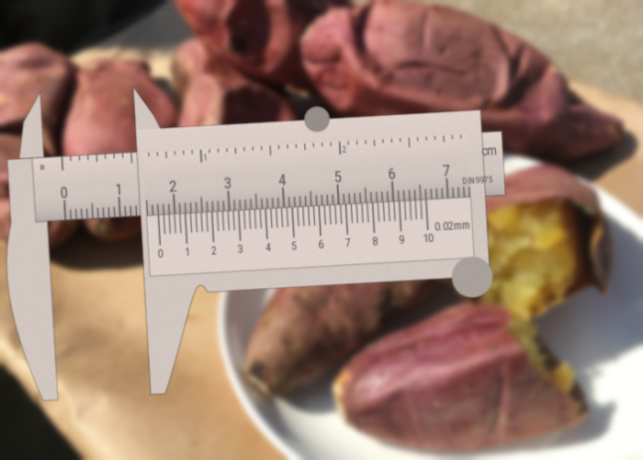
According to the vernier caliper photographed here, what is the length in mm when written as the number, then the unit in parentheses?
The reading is 17.0 (mm)
